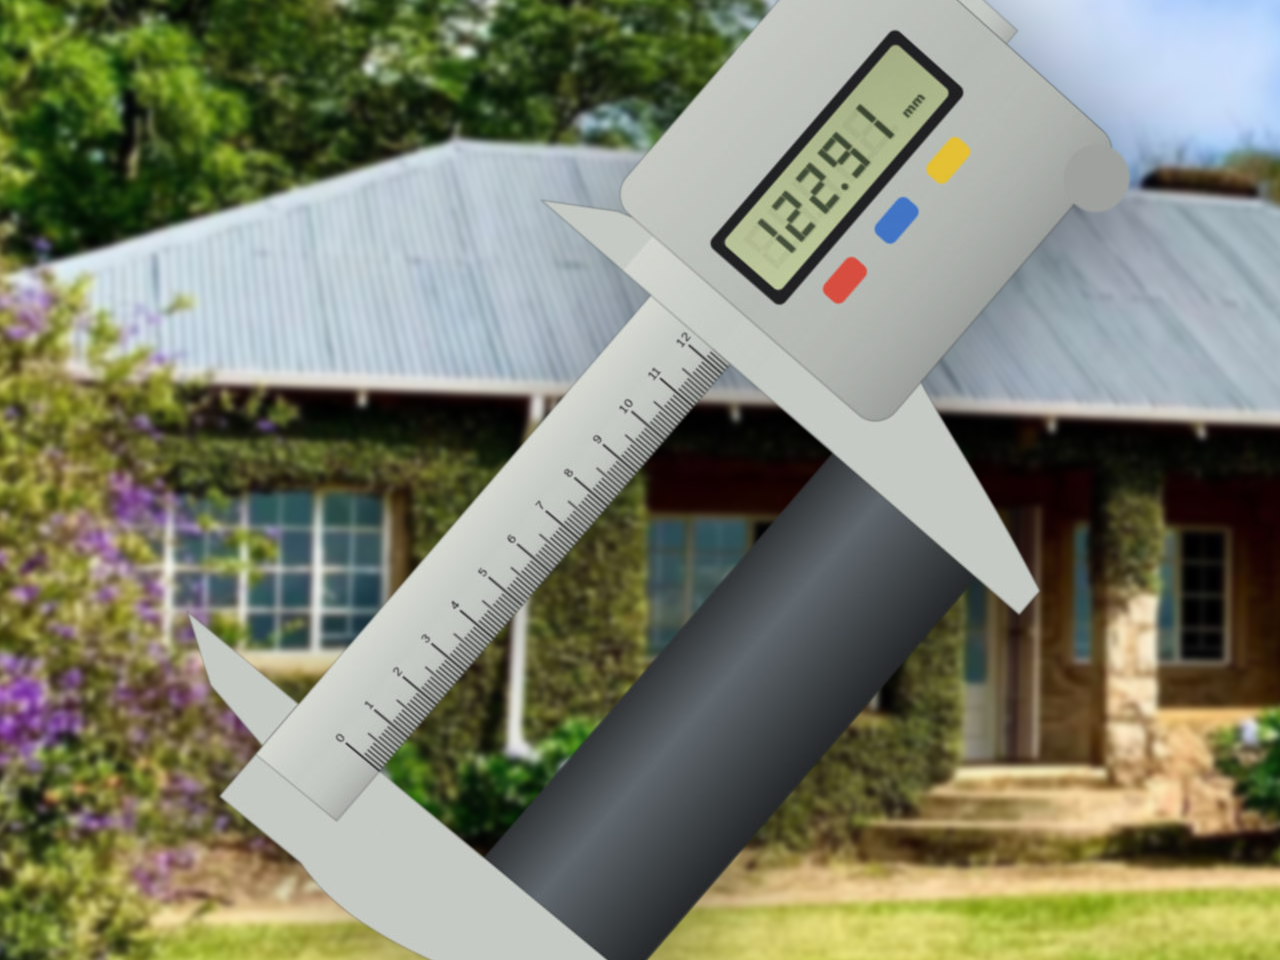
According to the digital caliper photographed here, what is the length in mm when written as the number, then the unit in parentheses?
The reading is 122.91 (mm)
